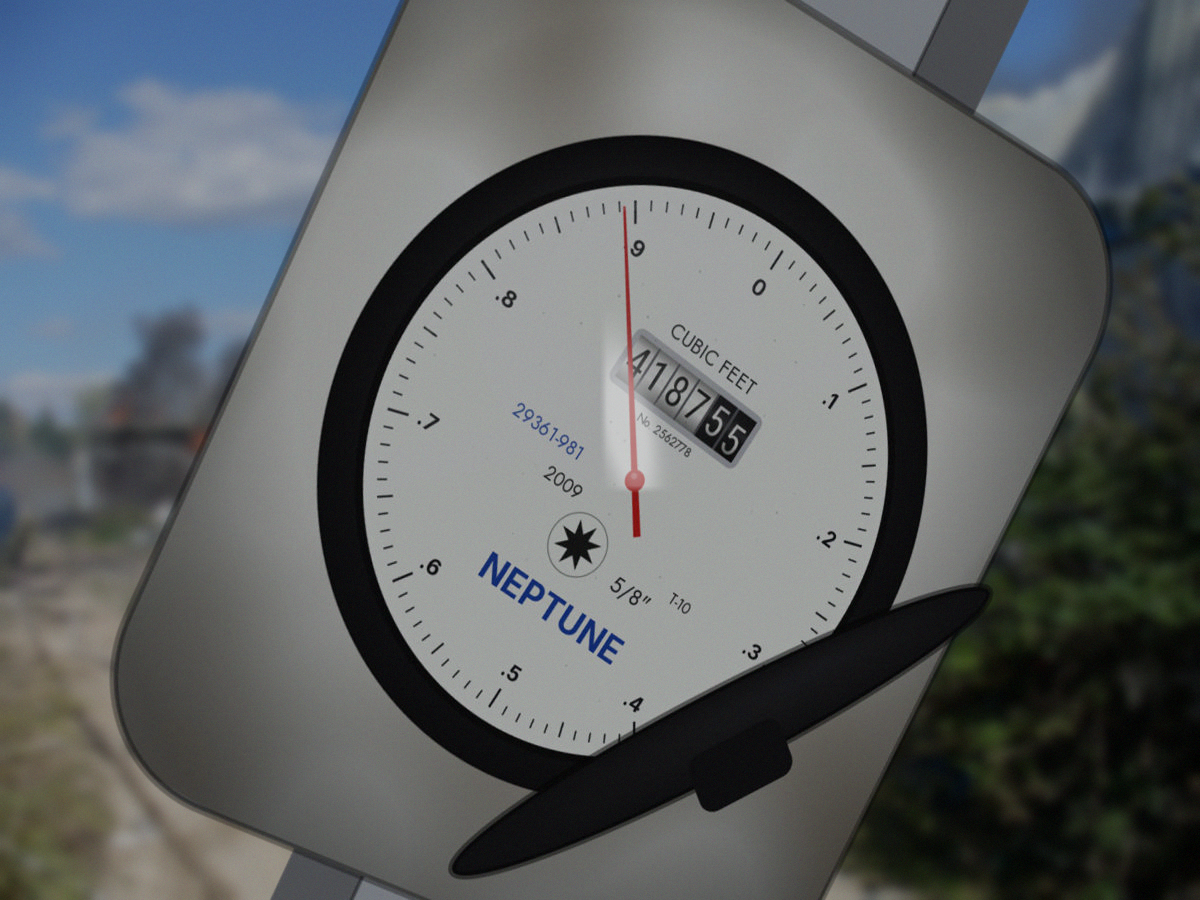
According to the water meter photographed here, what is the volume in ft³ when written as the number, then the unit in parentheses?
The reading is 418754.89 (ft³)
